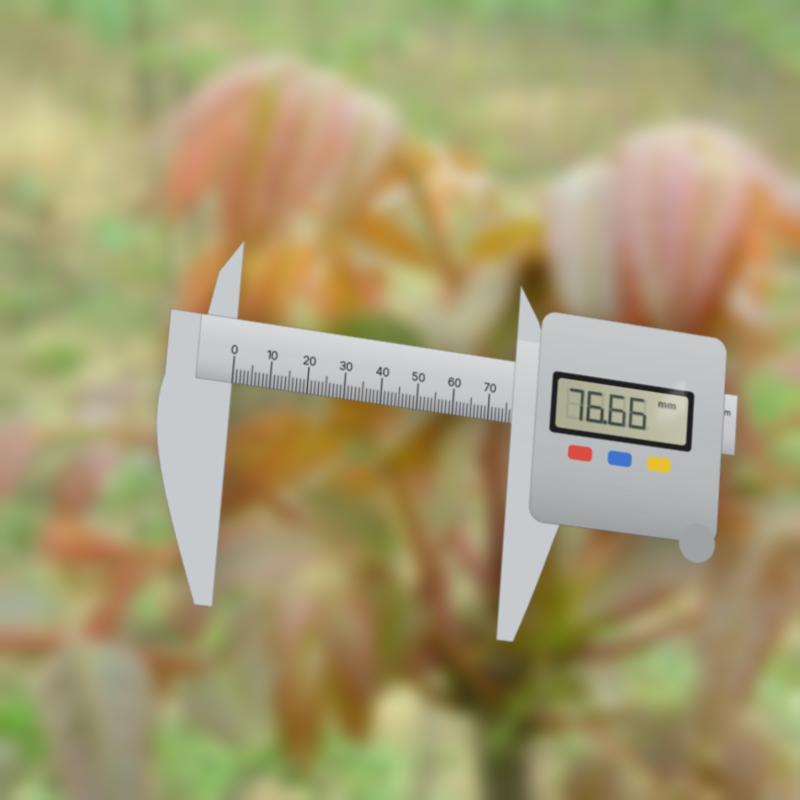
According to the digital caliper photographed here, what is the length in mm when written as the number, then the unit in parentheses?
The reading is 76.66 (mm)
